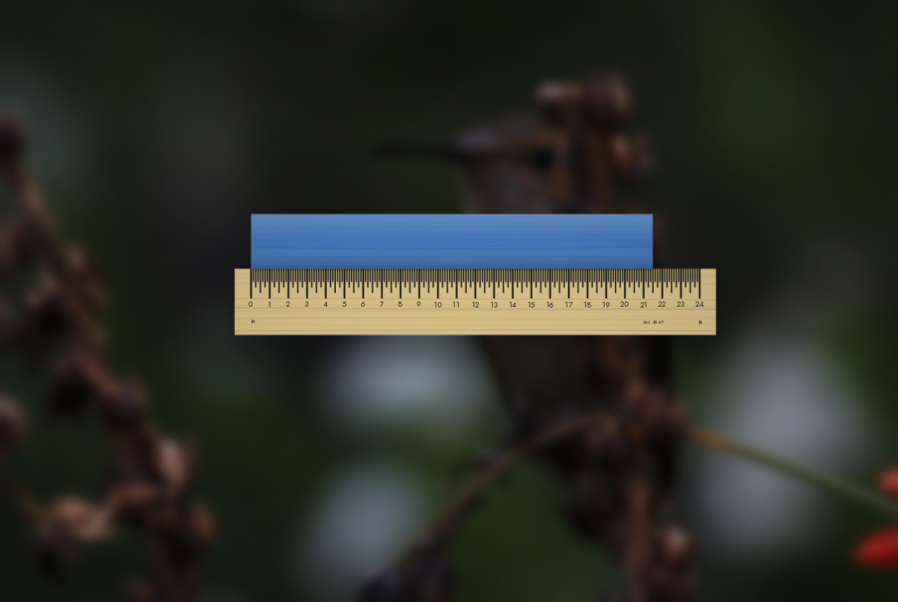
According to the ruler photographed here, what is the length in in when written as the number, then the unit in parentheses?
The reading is 21.5 (in)
